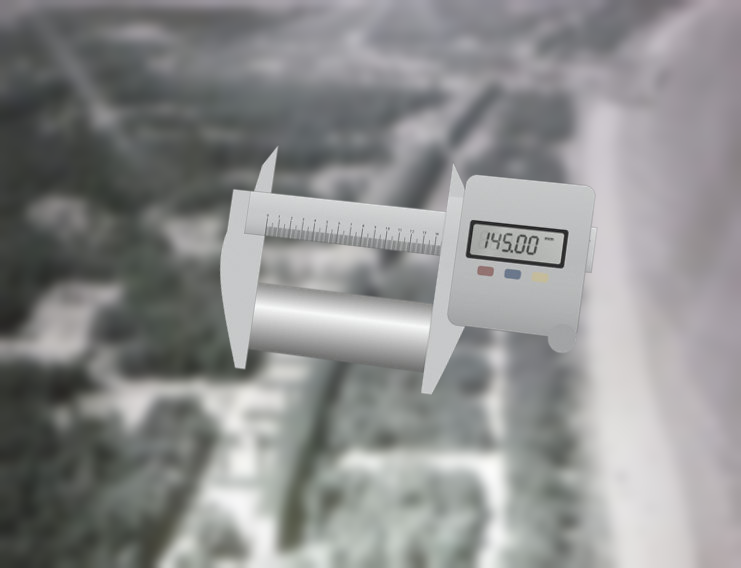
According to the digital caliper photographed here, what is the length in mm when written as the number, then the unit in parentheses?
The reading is 145.00 (mm)
